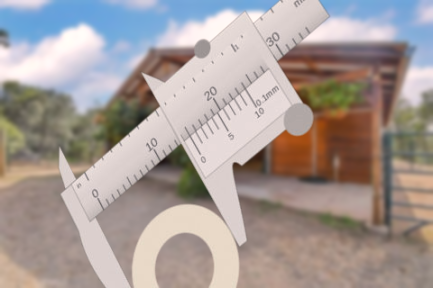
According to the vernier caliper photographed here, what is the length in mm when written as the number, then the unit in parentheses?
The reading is 15.0 (mm)
